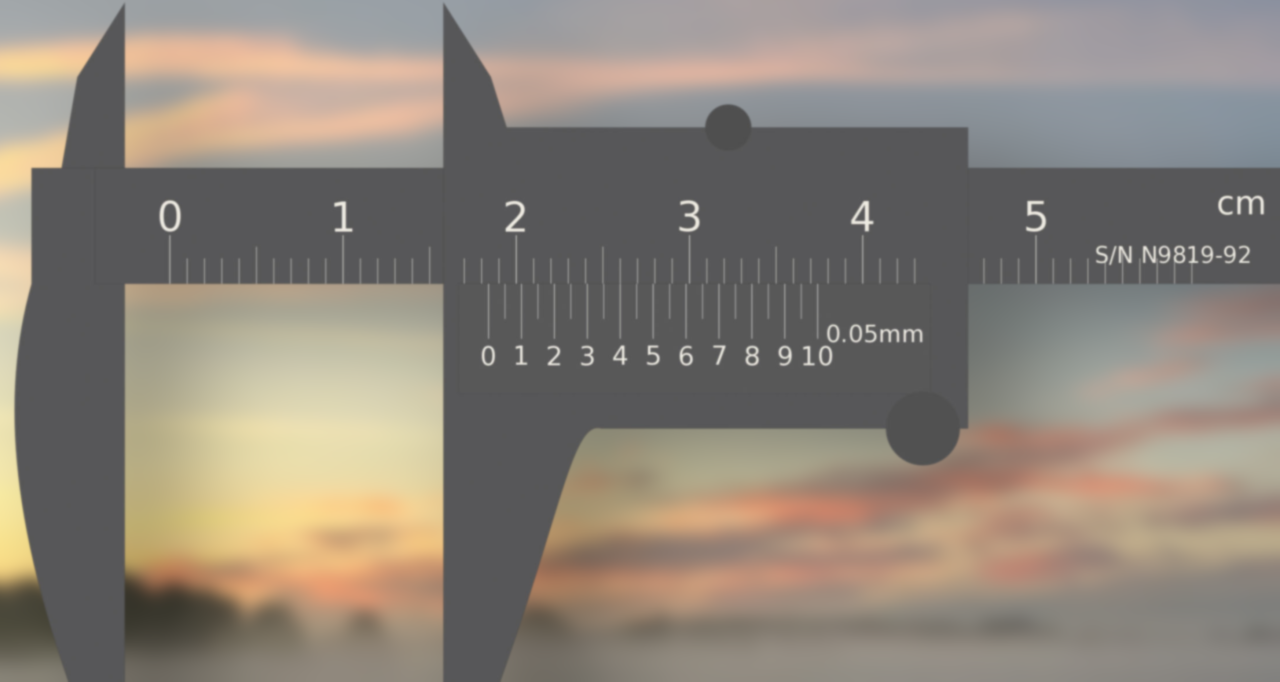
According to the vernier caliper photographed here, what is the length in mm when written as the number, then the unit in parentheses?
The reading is 18.4 (mm)
